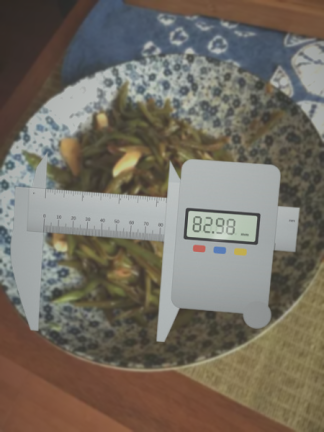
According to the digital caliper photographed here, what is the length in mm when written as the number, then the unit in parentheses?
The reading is 82.98 (mm)
